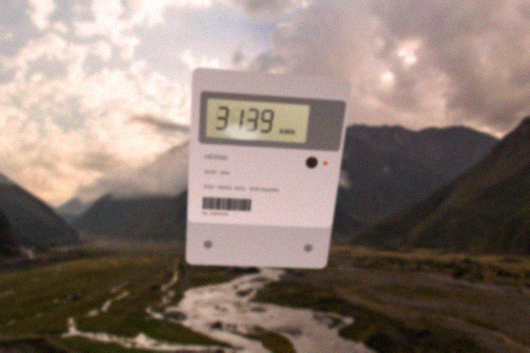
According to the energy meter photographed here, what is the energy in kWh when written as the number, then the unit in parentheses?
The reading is 3139 (kWh)
